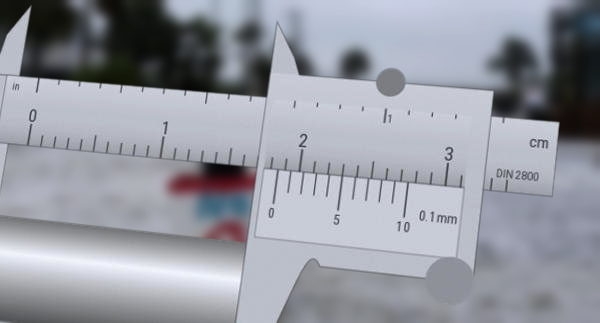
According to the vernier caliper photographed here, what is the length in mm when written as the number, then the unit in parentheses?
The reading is 18.5 (mm)
